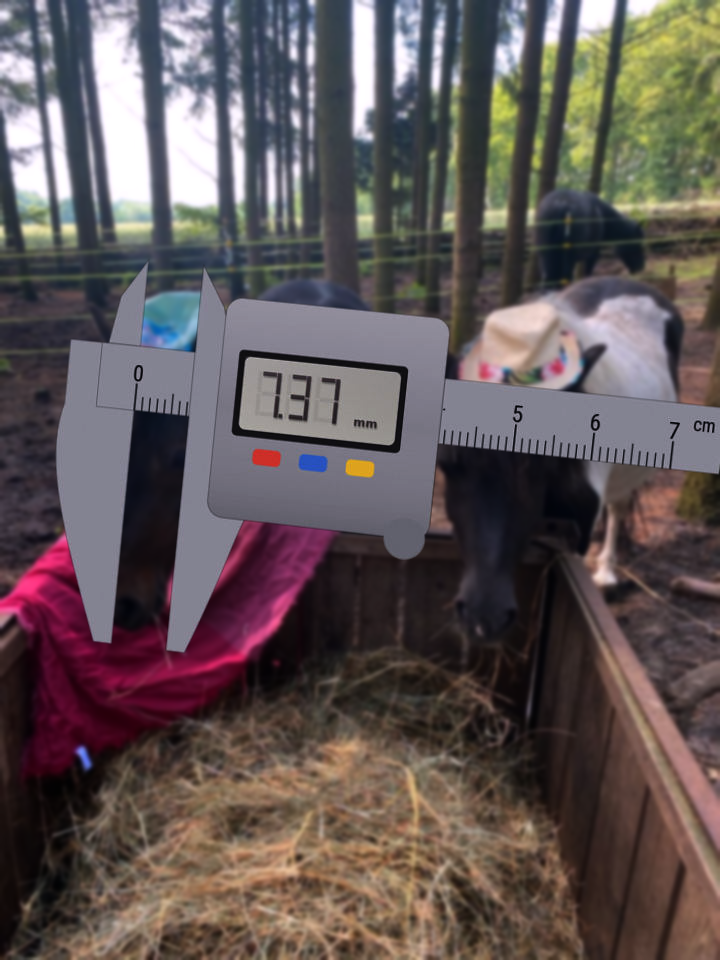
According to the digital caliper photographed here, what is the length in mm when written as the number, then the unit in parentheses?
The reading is 7.37 (mm)
